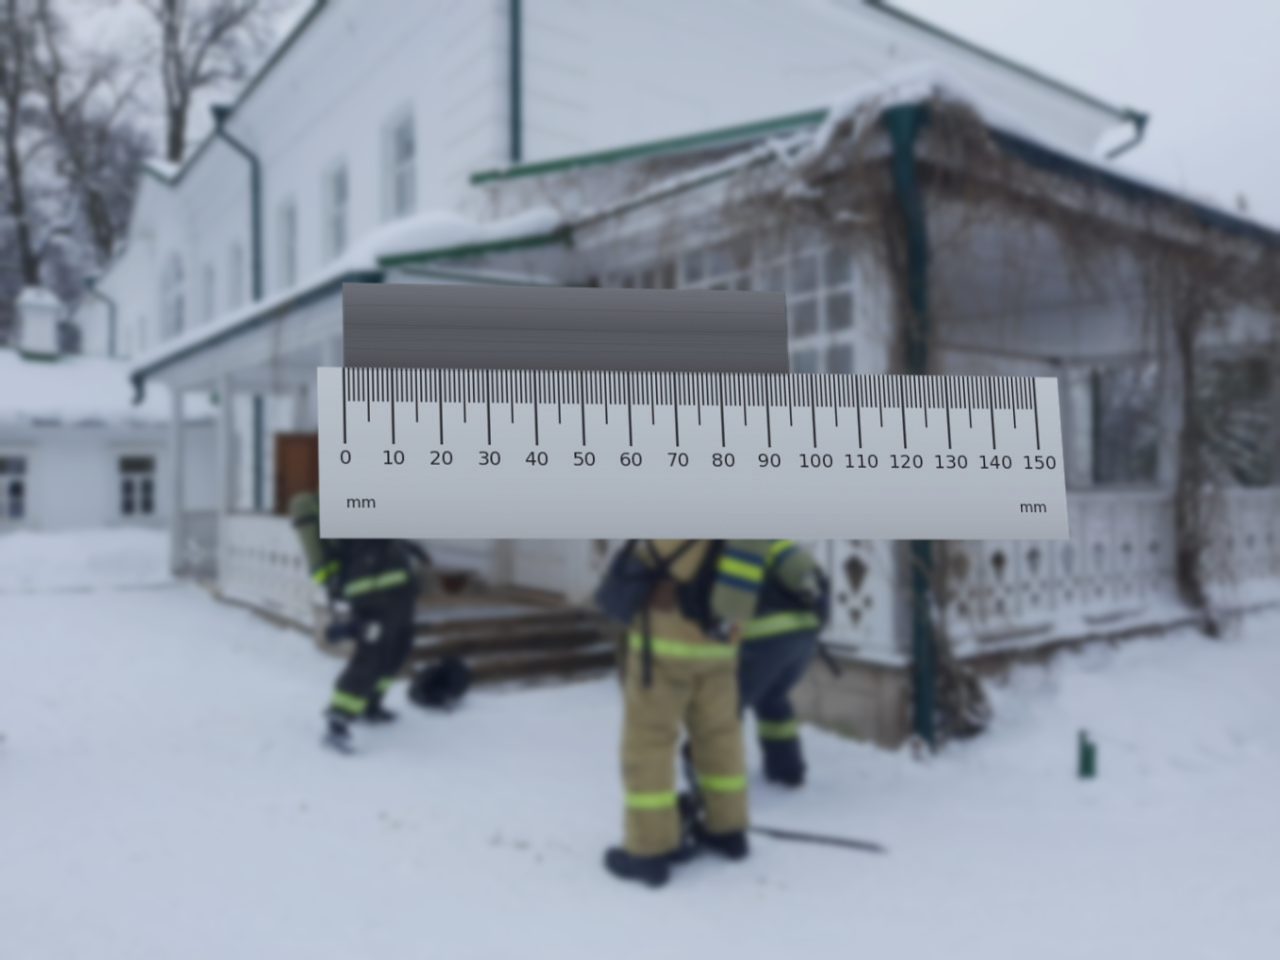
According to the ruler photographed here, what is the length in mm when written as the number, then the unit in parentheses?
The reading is 95 (mm)
